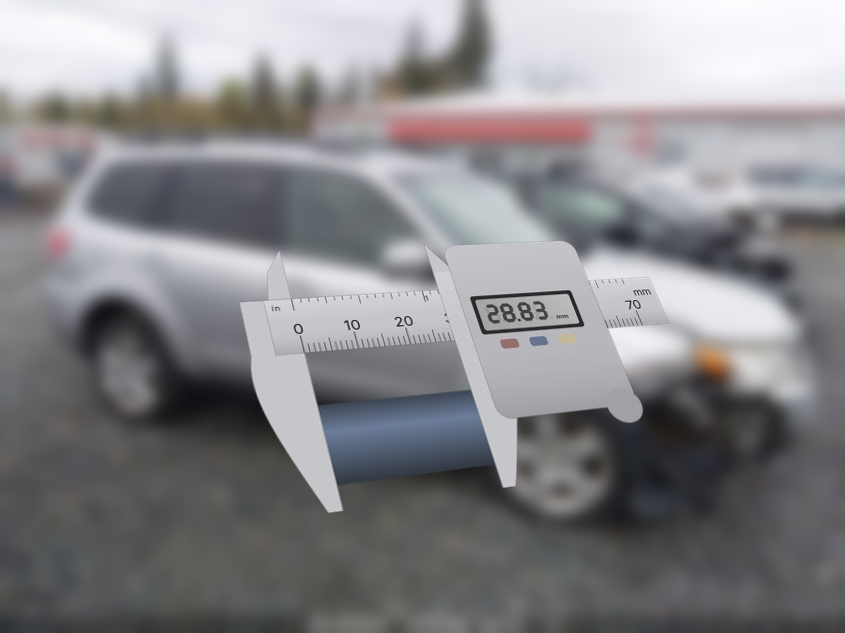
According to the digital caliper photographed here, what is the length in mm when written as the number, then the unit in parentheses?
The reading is 28.83 (mm)
